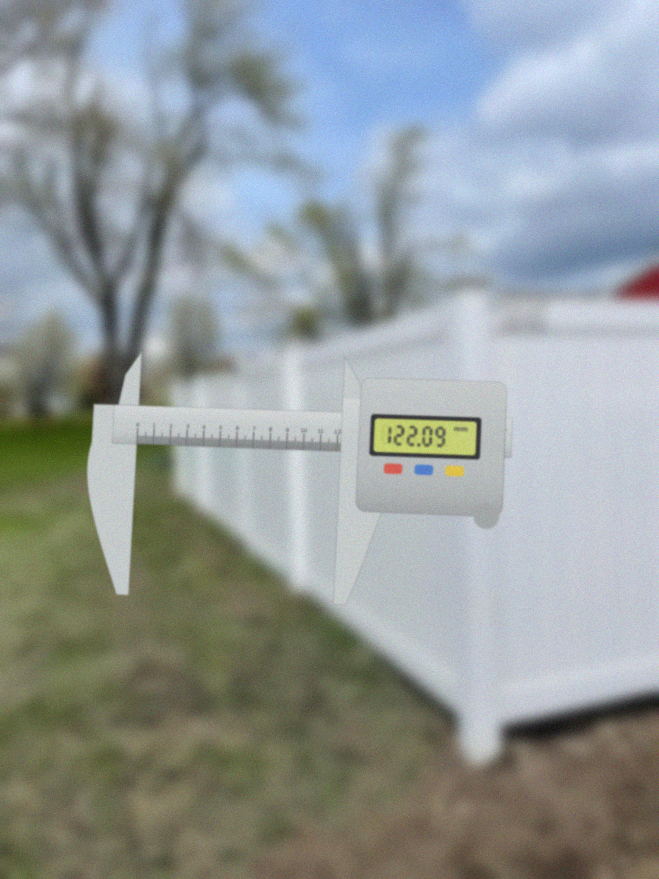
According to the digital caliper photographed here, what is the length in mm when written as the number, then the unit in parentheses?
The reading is 122.09 (mm)
